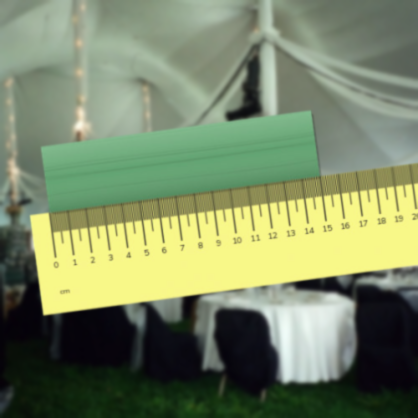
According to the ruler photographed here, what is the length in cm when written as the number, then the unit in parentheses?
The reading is 15 (cm)
